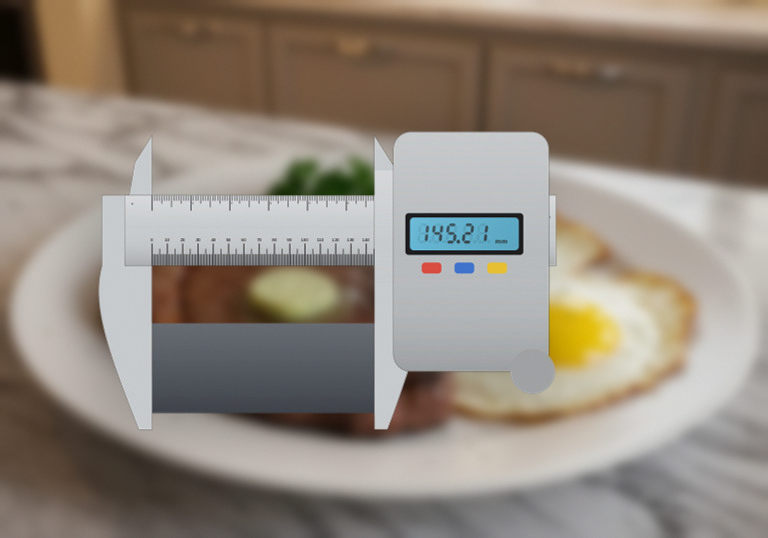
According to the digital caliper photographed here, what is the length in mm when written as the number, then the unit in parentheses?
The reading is 145.21 (mm)
